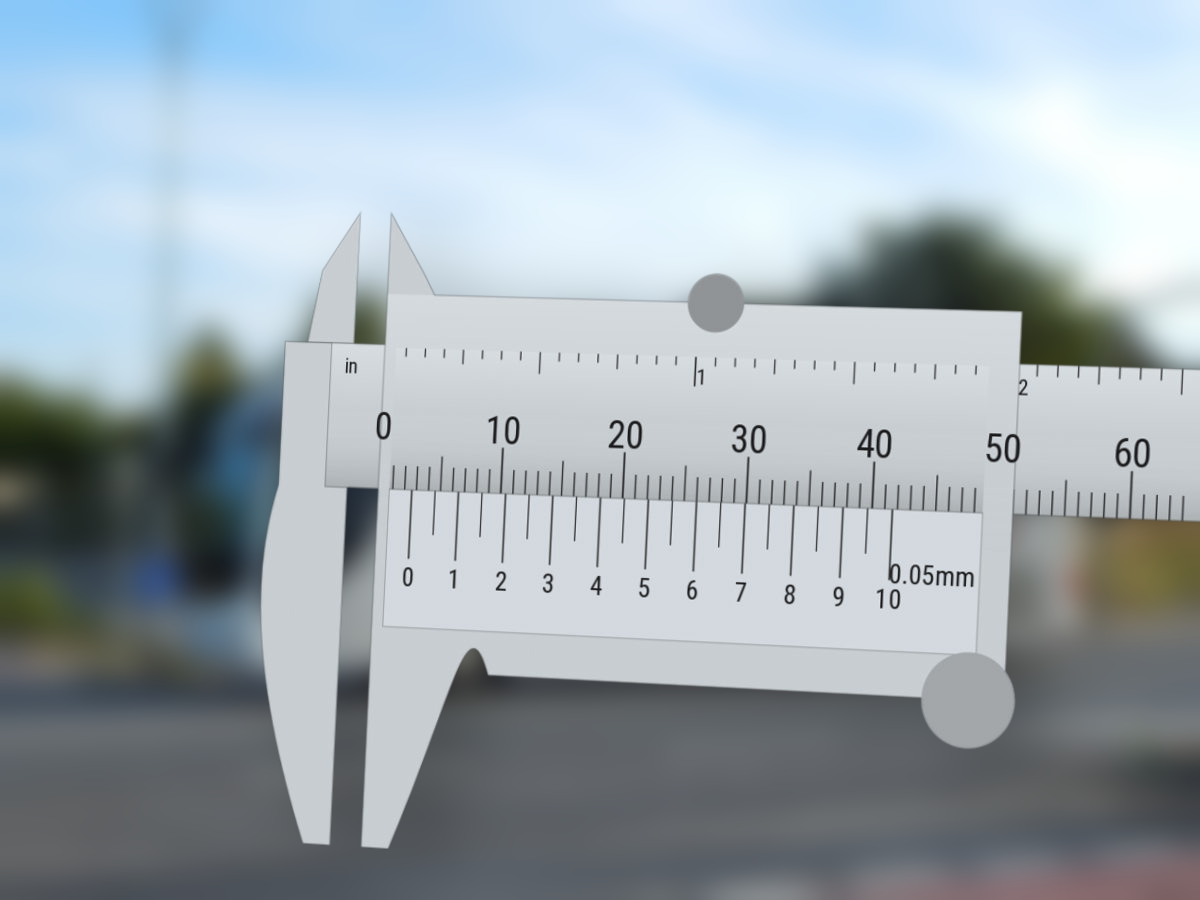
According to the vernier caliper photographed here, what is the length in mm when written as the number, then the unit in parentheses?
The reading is 2.6 (mm)
